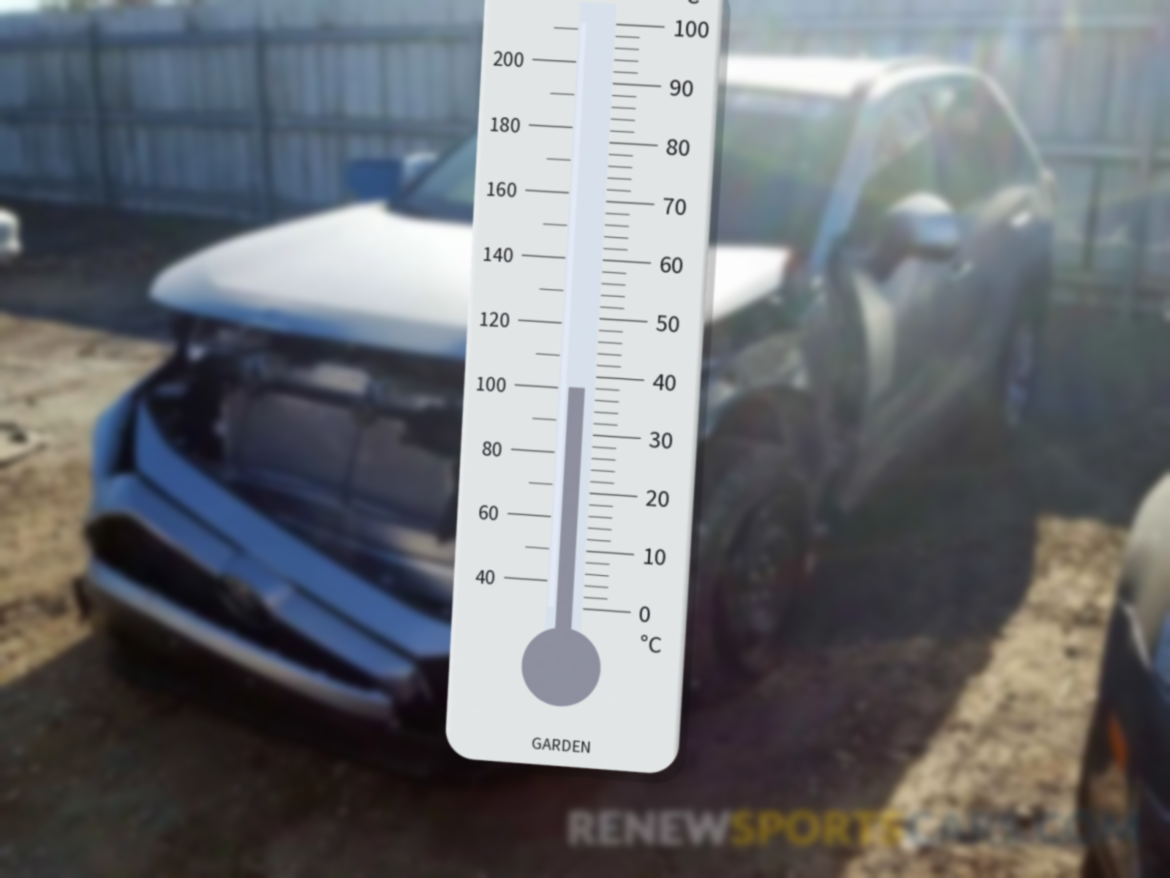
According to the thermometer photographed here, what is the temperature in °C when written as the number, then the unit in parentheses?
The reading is 38 (°C)
